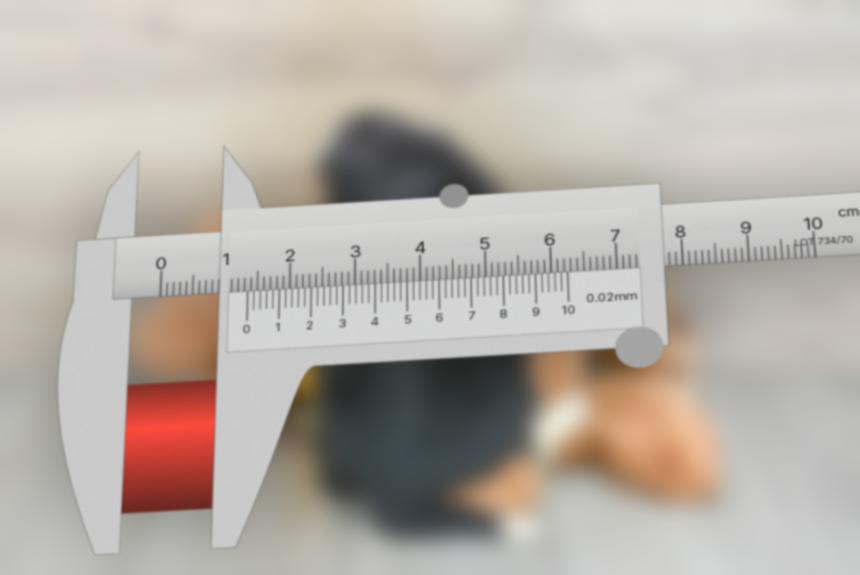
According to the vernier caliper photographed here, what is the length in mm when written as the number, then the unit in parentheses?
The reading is 13.5 (mm)
